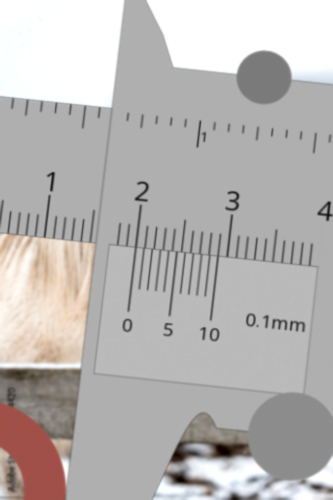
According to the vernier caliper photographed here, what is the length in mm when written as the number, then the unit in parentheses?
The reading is 20.0 (mm)
